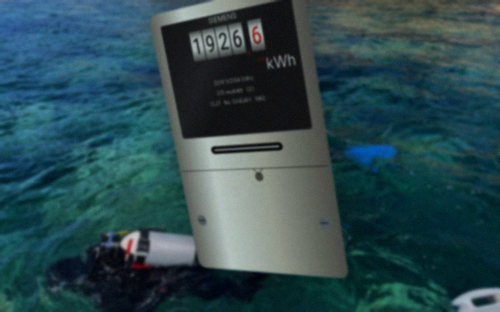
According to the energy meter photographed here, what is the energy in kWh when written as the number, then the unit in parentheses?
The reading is 1926.6 (kWh)
